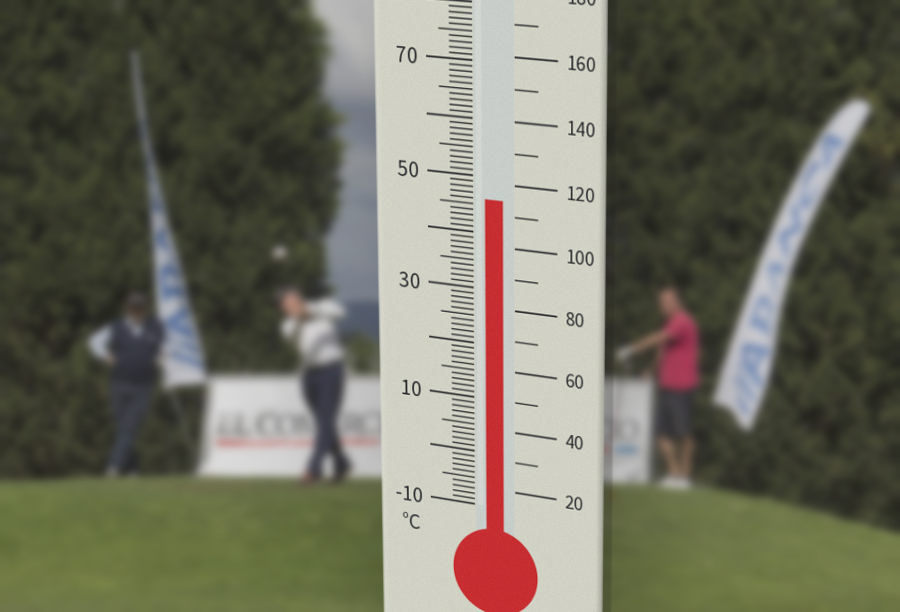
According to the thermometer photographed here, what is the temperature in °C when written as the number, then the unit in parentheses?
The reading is 46 (°C)
